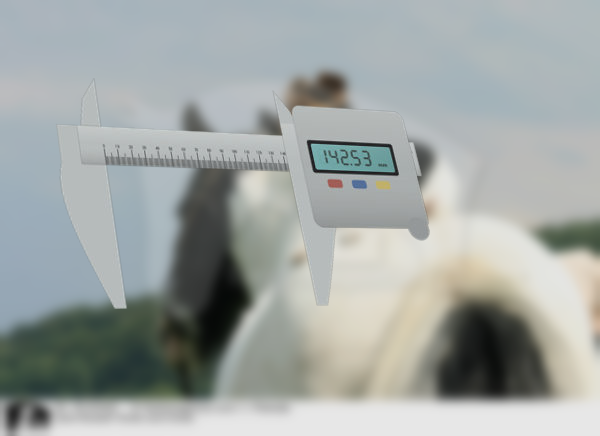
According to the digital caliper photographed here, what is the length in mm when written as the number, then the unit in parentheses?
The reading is 142.53 (mm)
